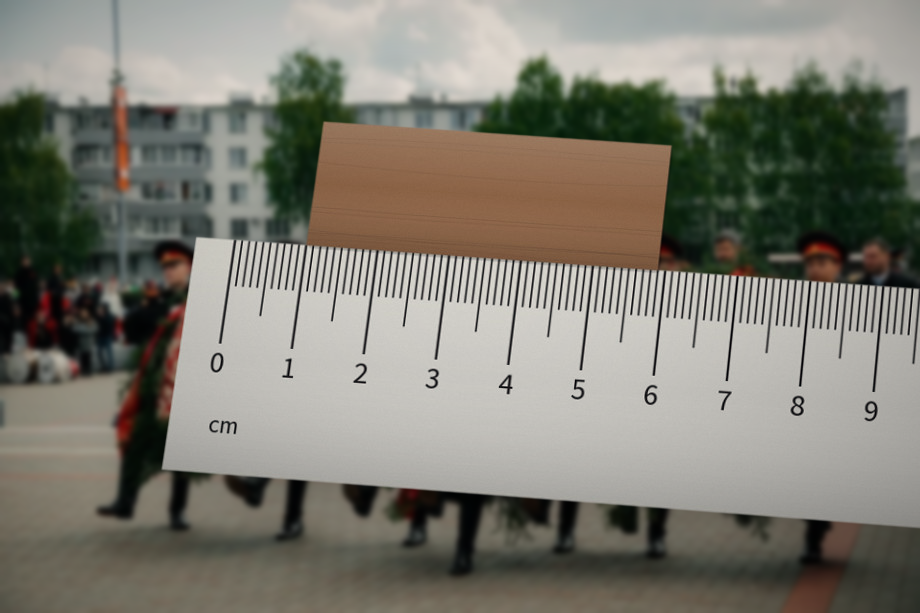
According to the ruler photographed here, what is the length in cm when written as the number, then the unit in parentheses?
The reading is 4.9 (cm)
